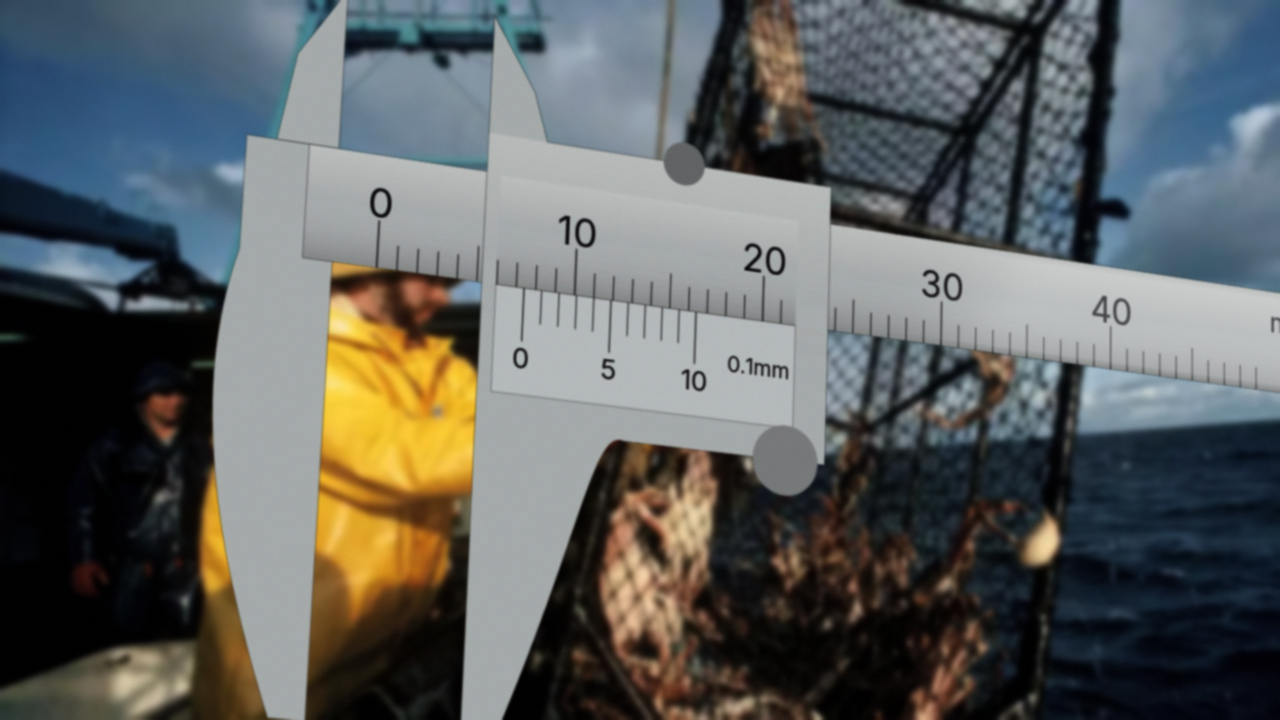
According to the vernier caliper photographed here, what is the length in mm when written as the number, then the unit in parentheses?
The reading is 7.4 (mm)
